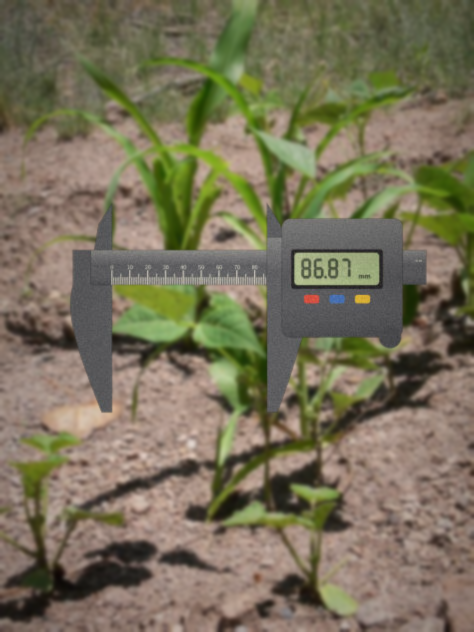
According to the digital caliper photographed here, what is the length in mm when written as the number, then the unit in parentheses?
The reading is 86.87 (mm)
